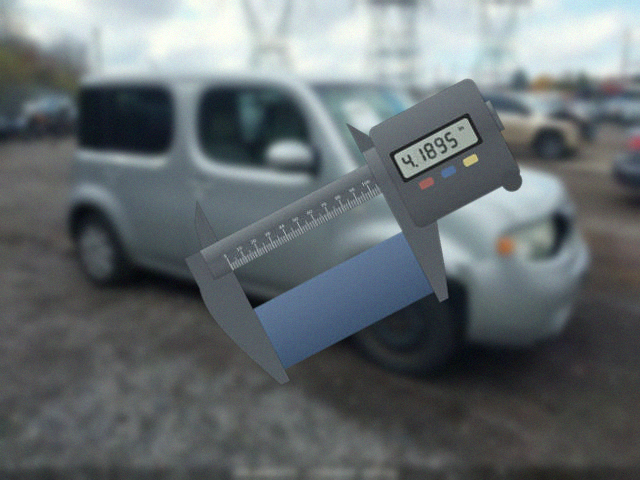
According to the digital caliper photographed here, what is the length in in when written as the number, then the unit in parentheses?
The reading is 4.1895 (in)
